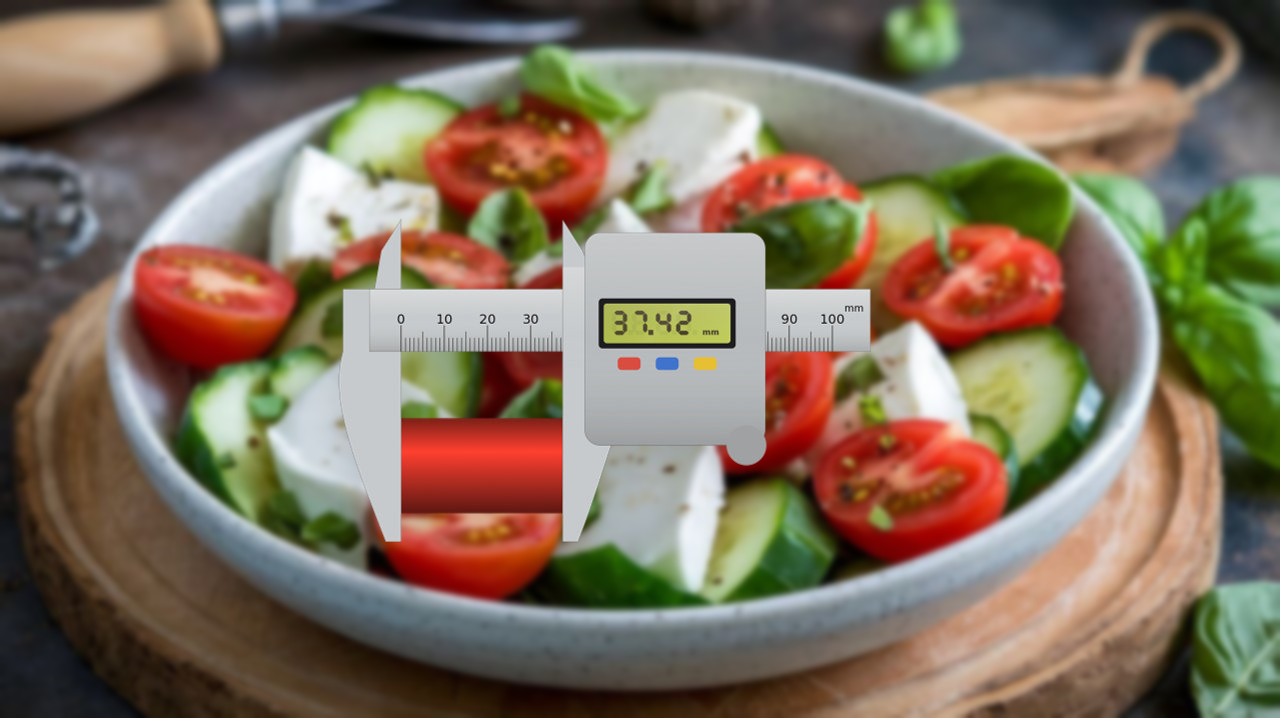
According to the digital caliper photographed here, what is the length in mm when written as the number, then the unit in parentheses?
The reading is 37.42 (mm)
